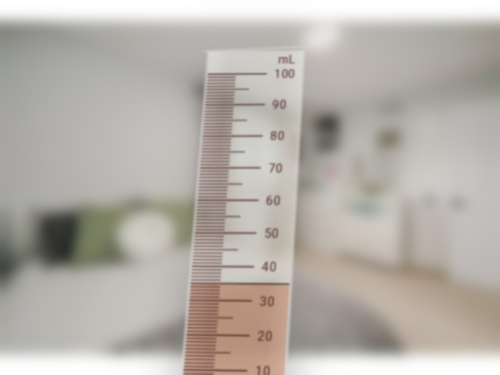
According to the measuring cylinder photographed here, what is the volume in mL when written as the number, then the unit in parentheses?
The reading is 35 (mL)
